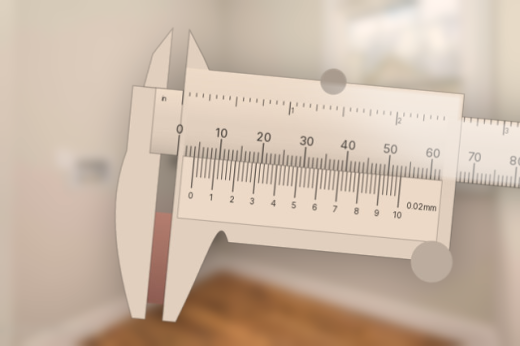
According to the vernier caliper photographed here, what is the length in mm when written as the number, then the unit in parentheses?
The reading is 4.0 (mm)
